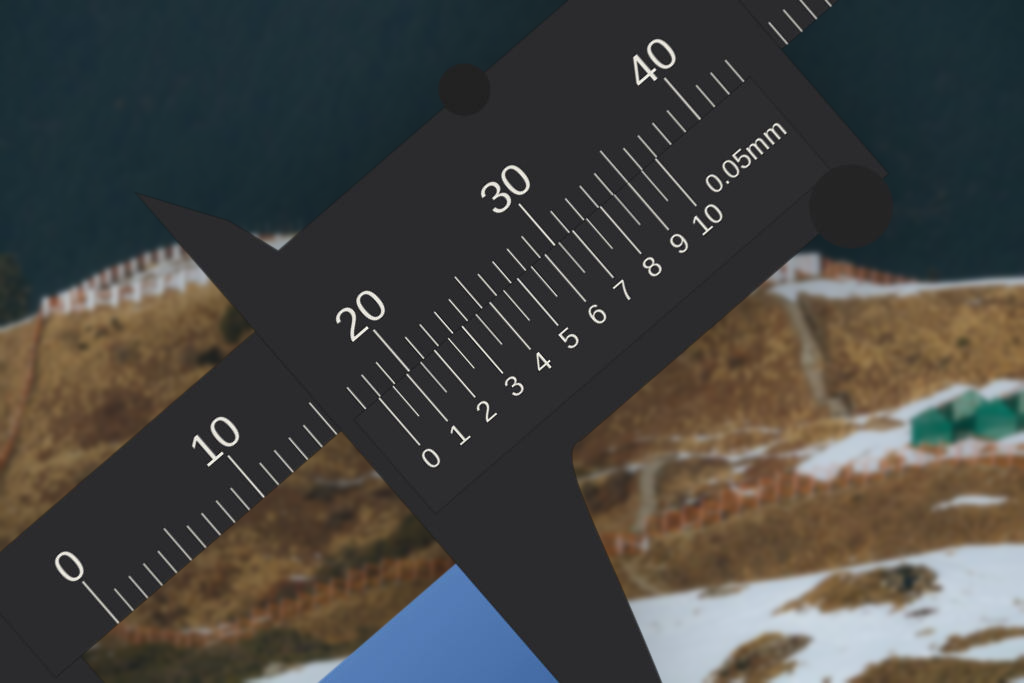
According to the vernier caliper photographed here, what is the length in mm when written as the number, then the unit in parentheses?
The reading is 17.9 (mm)
